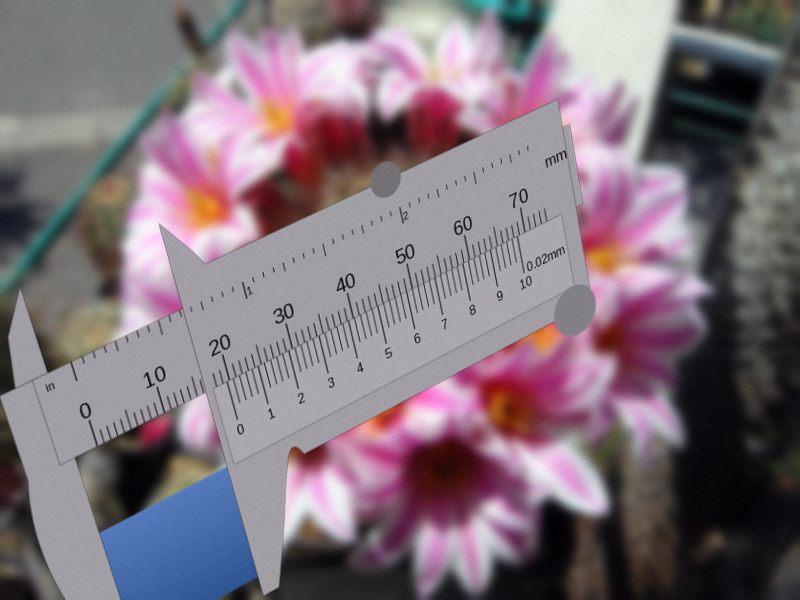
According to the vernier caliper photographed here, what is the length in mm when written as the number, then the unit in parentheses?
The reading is 19.6 (mm)
